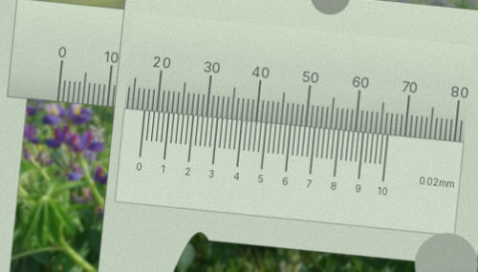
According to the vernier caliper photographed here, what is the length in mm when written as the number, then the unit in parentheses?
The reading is 17.5 (mm)
